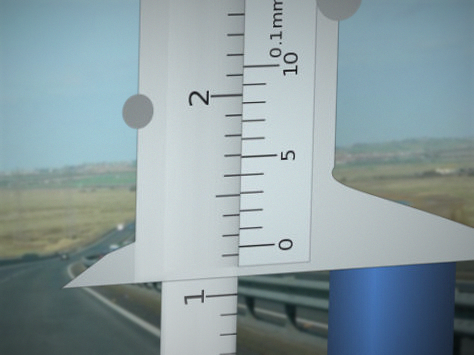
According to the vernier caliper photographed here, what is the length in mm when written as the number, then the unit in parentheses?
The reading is 12.4 (mm)
